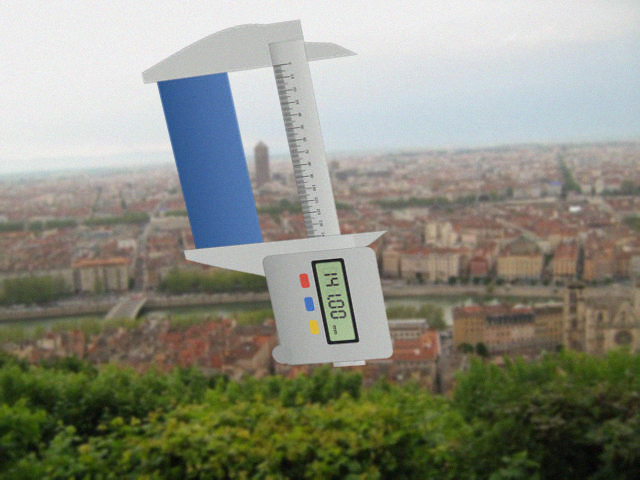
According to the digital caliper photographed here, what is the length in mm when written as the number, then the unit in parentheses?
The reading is 141.00 (mm)
